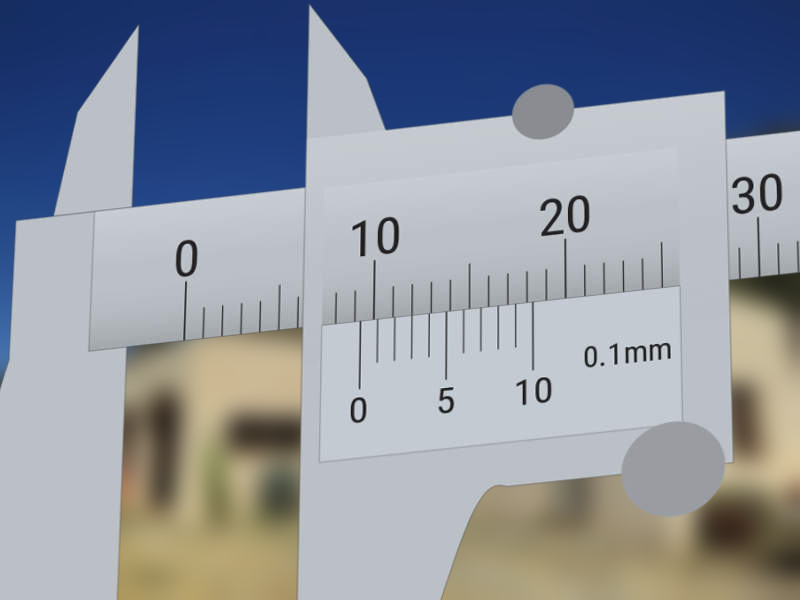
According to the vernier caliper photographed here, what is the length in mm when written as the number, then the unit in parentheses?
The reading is 9.3 (mm)
